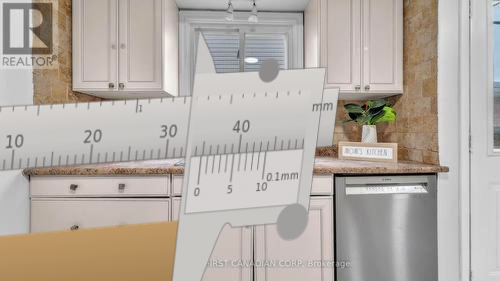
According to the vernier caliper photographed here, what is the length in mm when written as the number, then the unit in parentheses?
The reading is 34.8 (mm)
